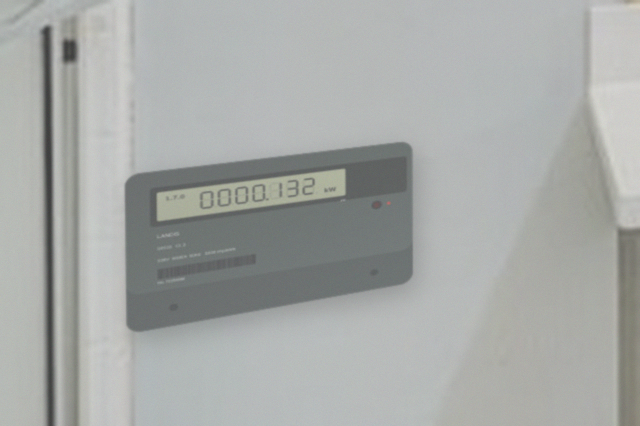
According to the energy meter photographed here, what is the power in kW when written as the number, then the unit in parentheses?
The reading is 0.132 (kW)
